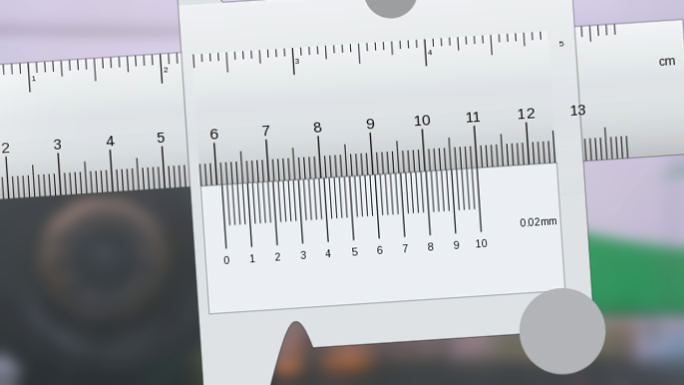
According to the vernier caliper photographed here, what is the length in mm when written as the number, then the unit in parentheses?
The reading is 61.0 (mm)
